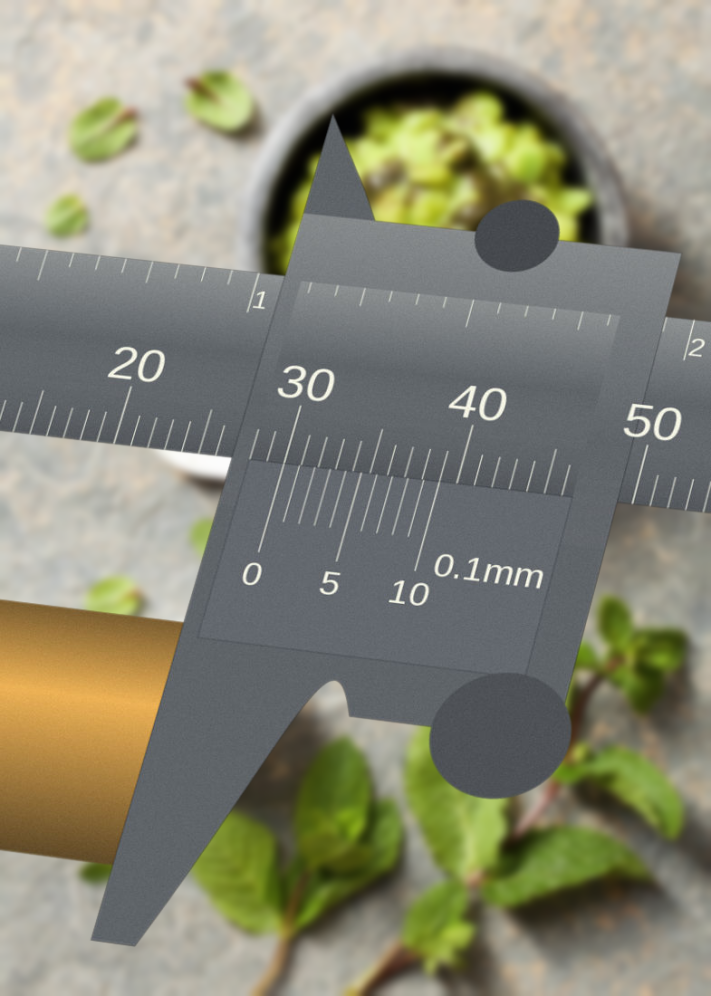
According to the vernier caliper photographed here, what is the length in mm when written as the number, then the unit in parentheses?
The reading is 30.0 (mm)
